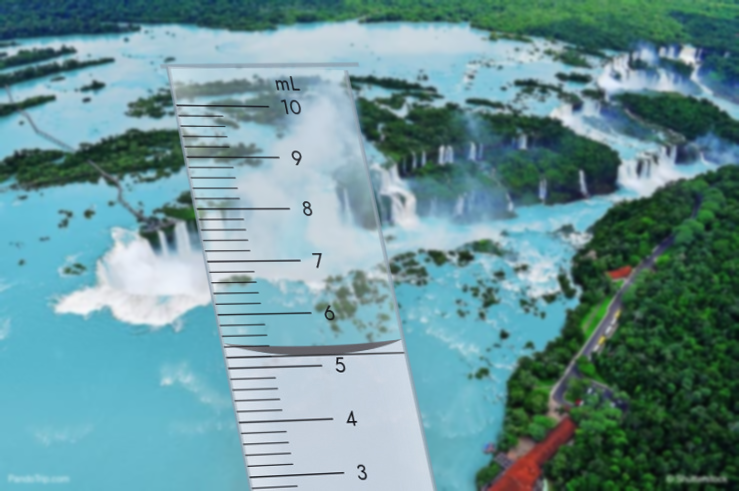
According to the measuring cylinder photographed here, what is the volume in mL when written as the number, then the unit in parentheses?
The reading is 5.2 (mL)
